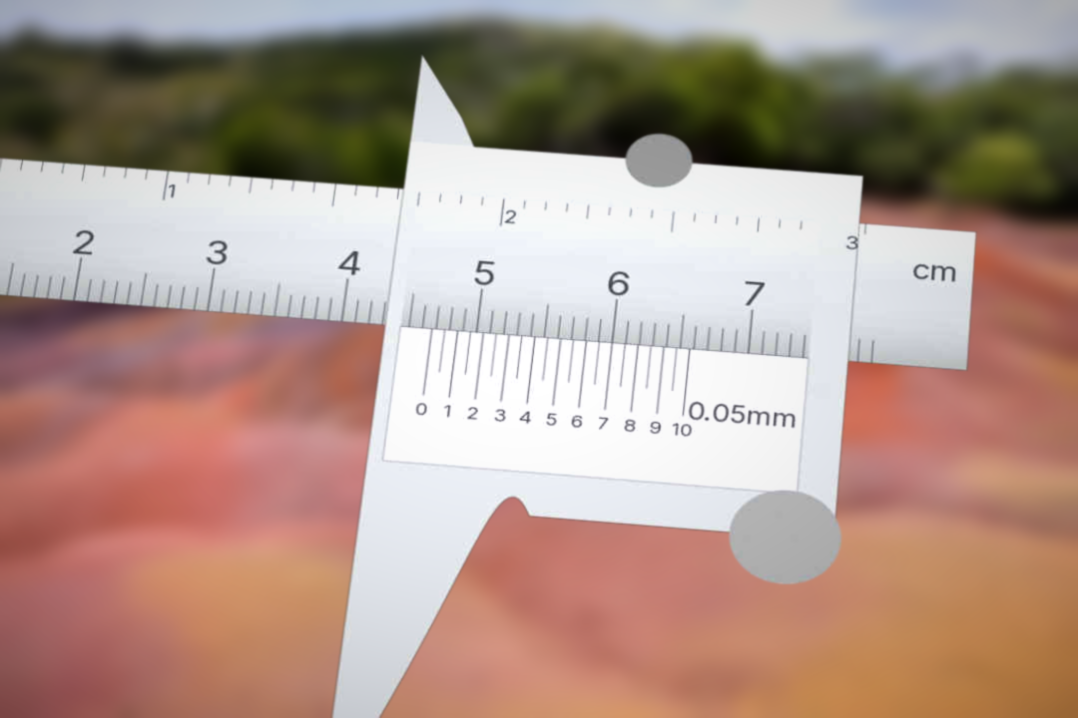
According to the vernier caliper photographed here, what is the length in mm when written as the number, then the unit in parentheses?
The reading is 46.7 (mm)
